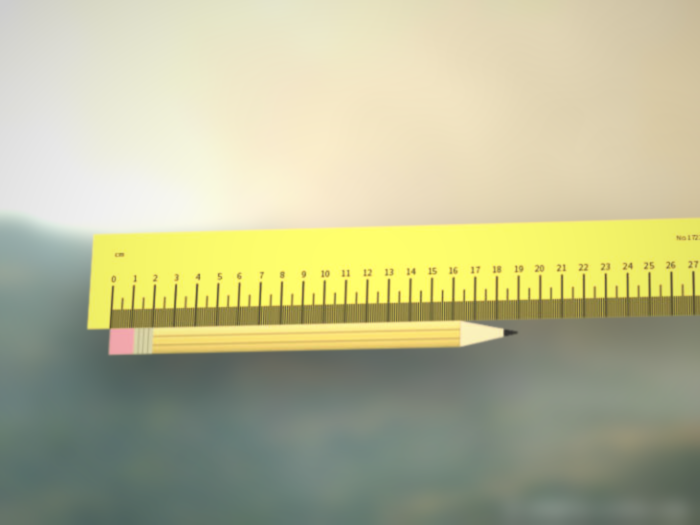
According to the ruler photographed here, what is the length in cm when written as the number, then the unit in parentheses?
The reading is 19 (cm)
